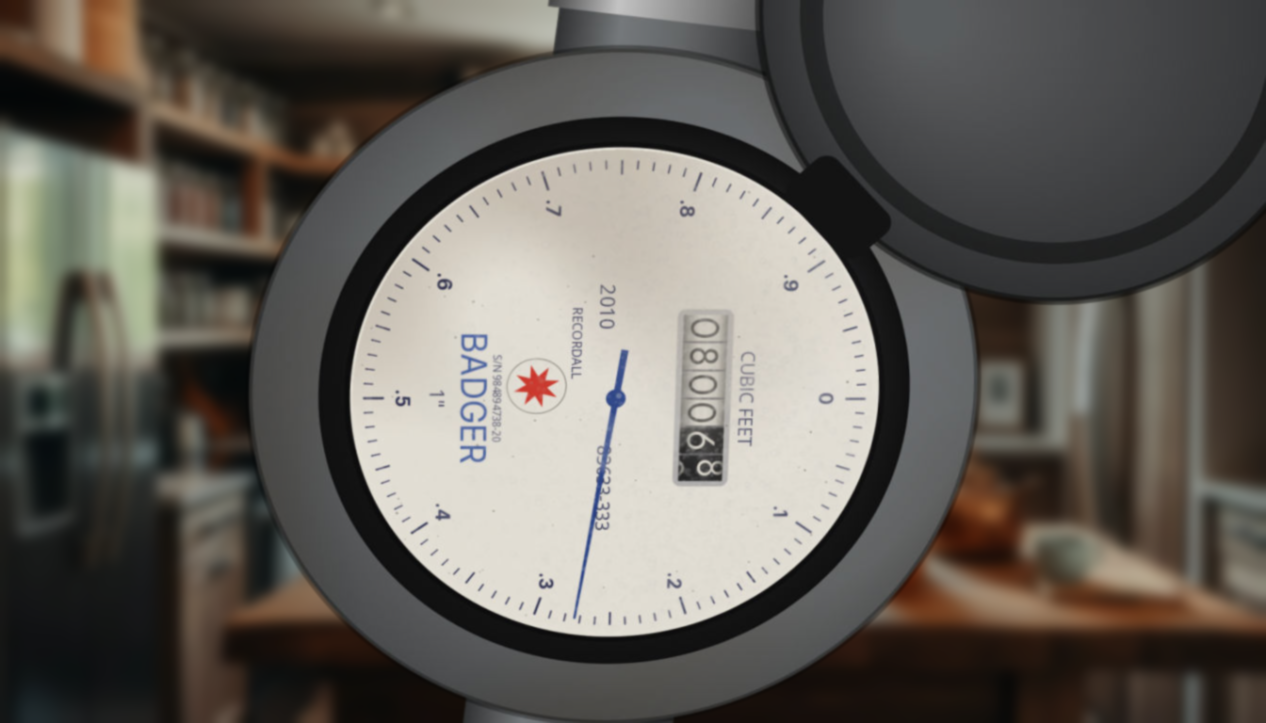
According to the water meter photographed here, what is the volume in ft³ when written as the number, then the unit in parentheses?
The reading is 80068.27 (ft³)
